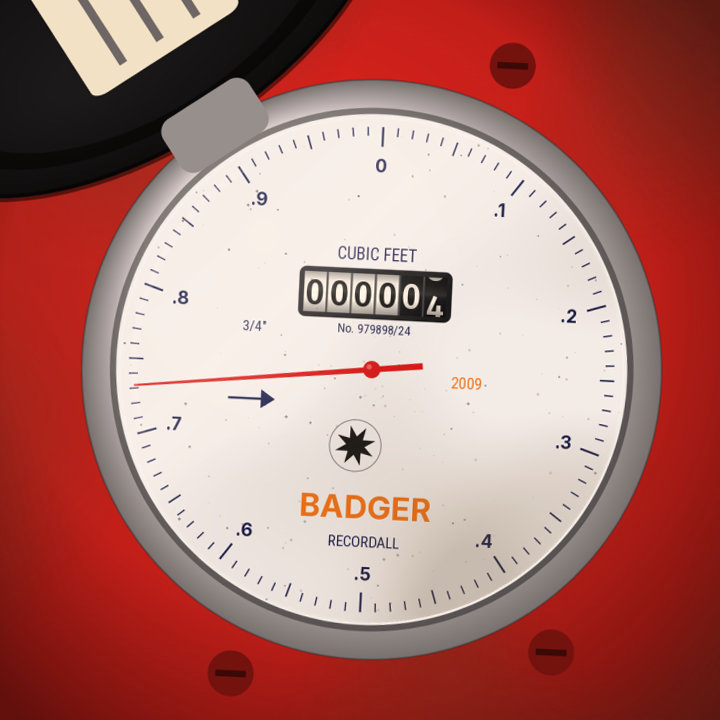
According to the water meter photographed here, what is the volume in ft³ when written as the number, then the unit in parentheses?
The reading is 3.73 (ft³)
